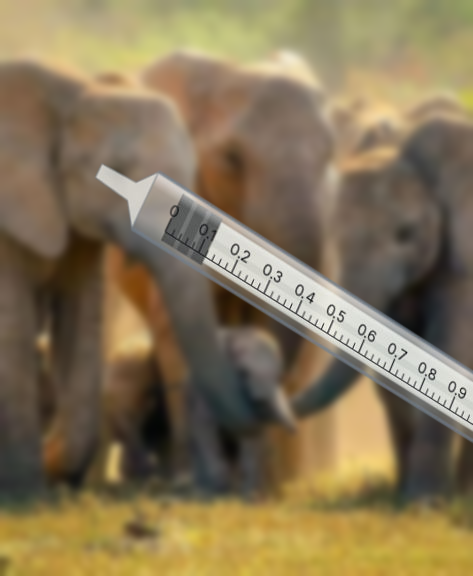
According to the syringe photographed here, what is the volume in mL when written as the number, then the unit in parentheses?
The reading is 0 (mL)
